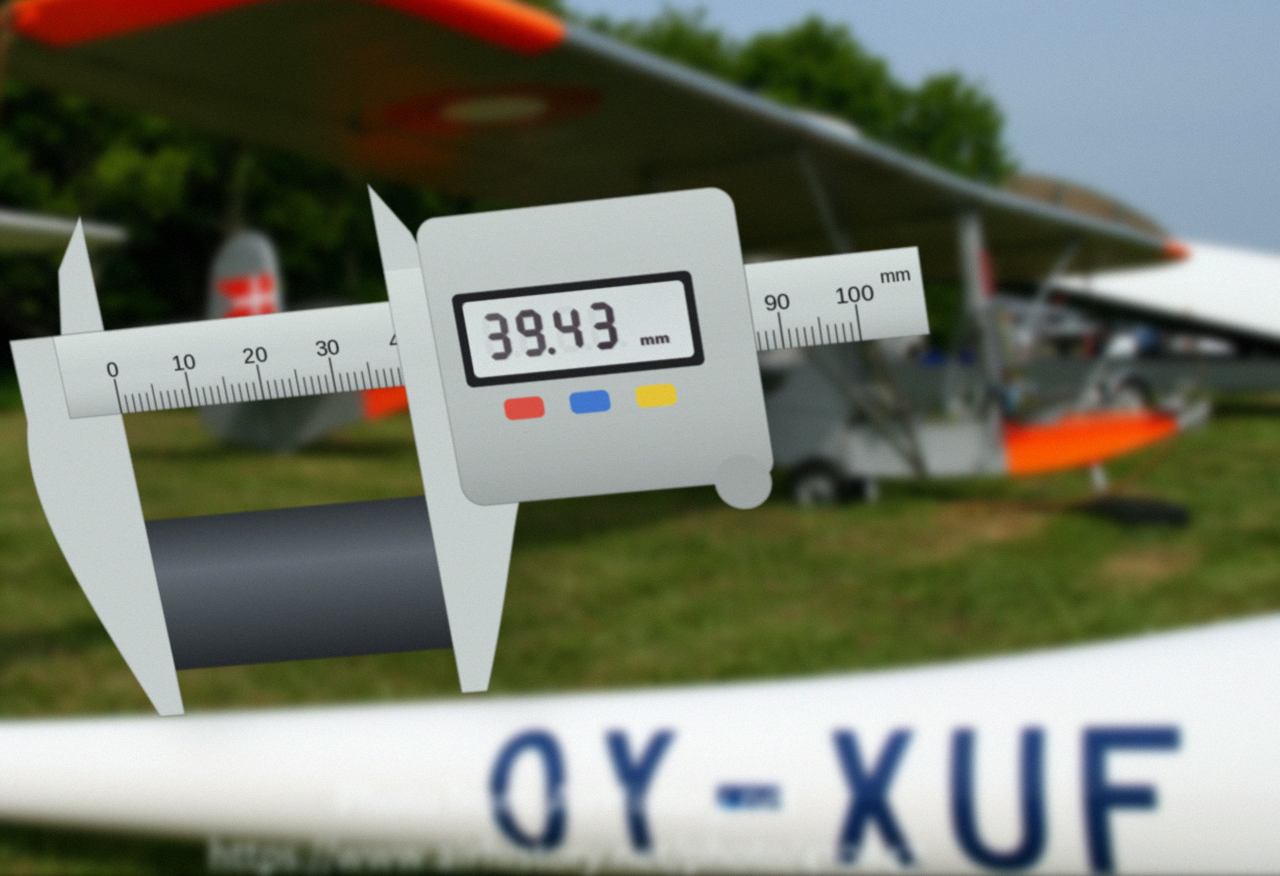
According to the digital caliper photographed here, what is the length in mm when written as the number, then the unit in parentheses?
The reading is 39.43 (mm)
